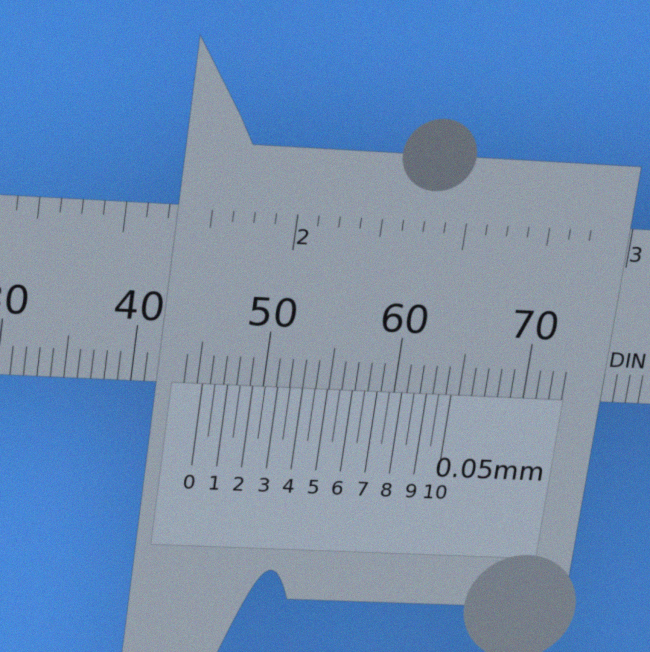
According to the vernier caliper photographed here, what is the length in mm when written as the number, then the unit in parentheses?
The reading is 45.4 (mm)
